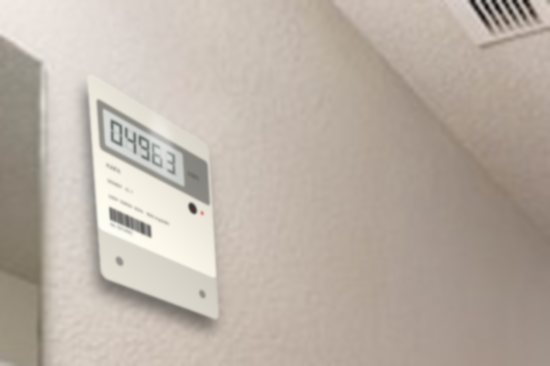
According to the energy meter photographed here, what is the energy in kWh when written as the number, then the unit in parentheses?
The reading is 4963 (kWh)
